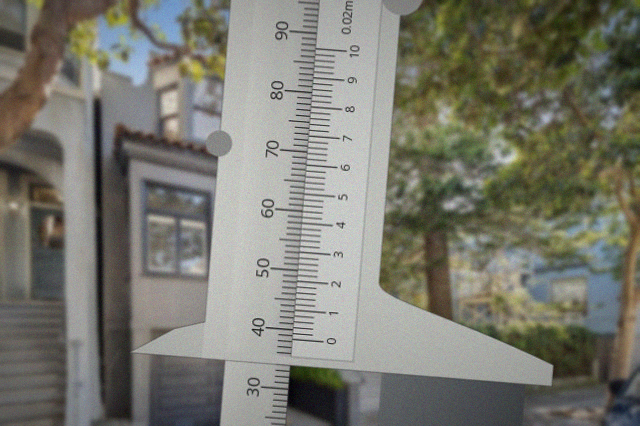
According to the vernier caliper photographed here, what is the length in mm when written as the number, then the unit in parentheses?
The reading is 38.4 (mm)
